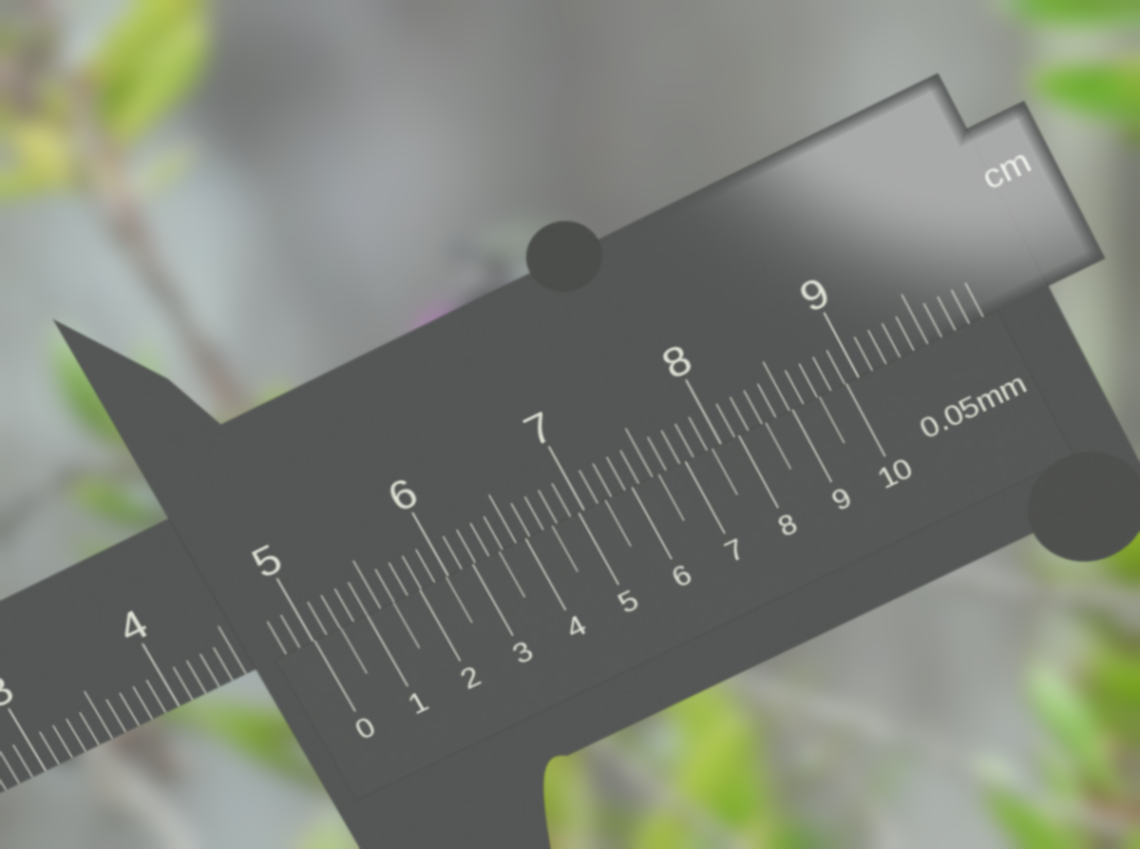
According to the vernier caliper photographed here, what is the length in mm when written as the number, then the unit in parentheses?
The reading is 50.1 (mm)
